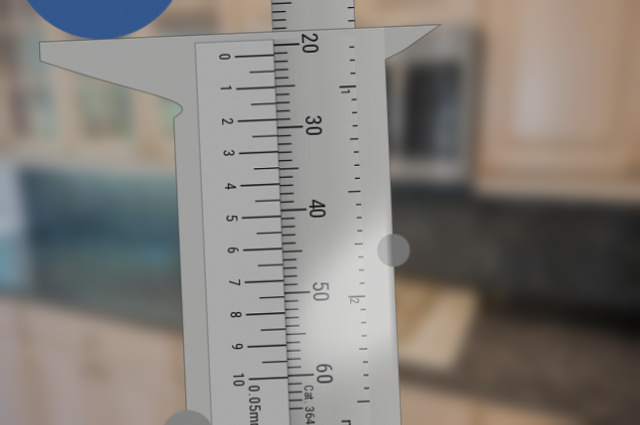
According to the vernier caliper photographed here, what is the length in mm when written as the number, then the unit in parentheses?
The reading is 21.2 (mm)
